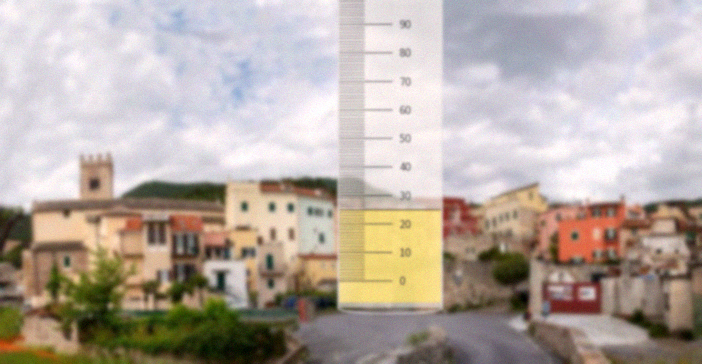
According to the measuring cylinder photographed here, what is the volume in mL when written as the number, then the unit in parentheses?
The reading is 25 (mL)
